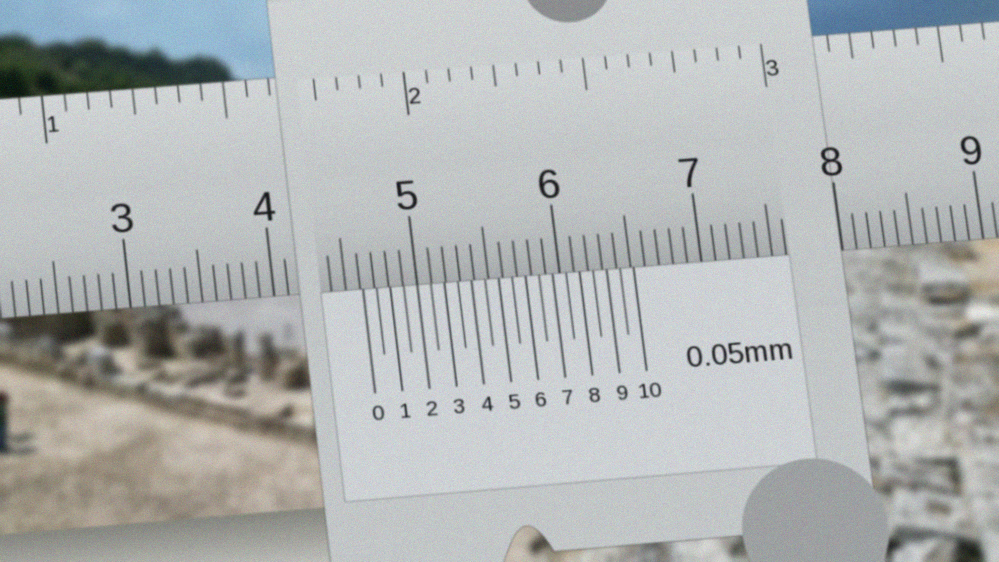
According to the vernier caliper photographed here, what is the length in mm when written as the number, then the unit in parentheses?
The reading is 46.2 (mm)
